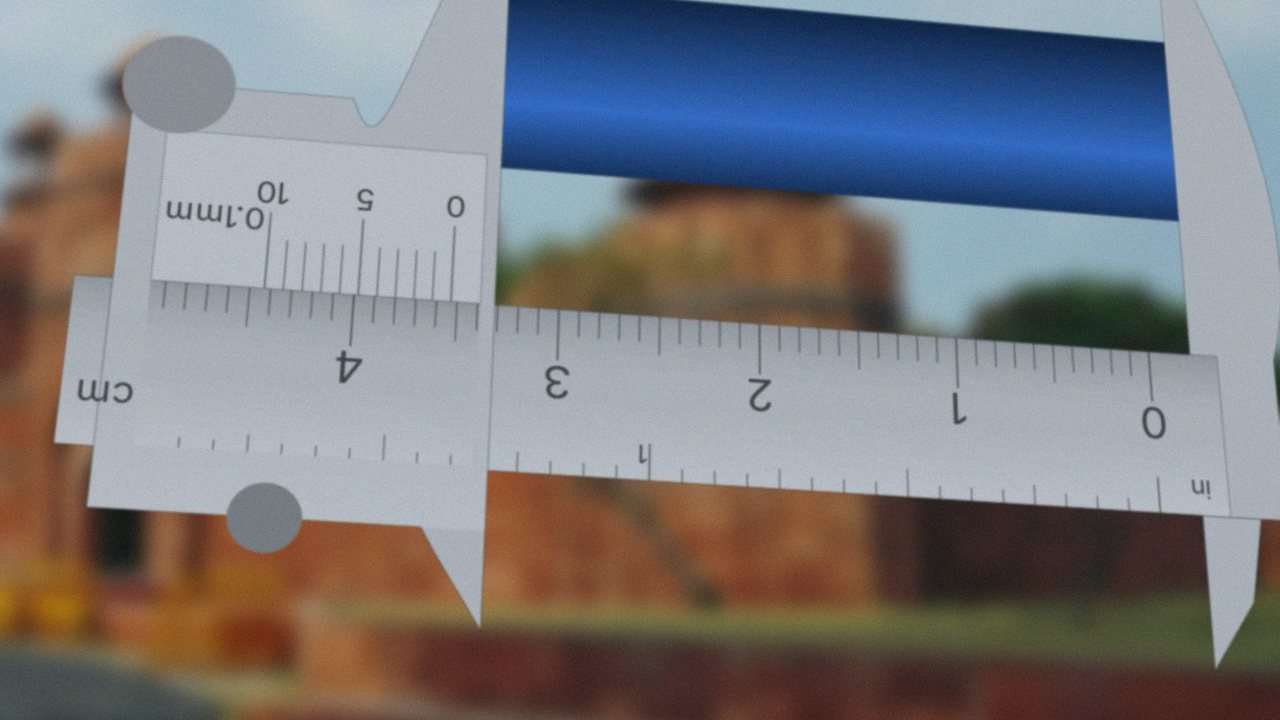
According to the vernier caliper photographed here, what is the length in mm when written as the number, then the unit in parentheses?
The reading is 35.3 (mm)
